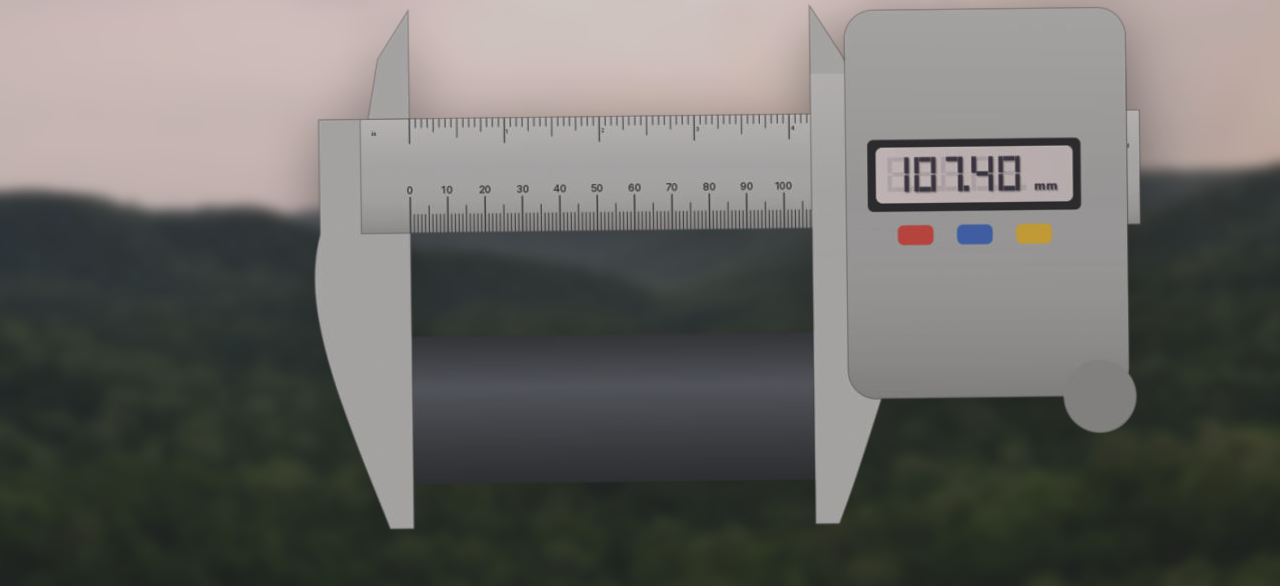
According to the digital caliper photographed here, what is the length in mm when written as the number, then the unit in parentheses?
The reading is 107.40 (mm)
